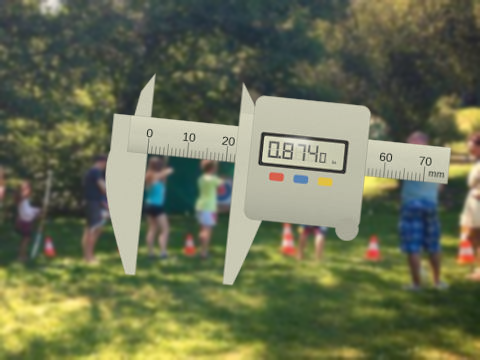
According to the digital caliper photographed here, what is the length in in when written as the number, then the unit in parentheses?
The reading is 0.8740 (in)
